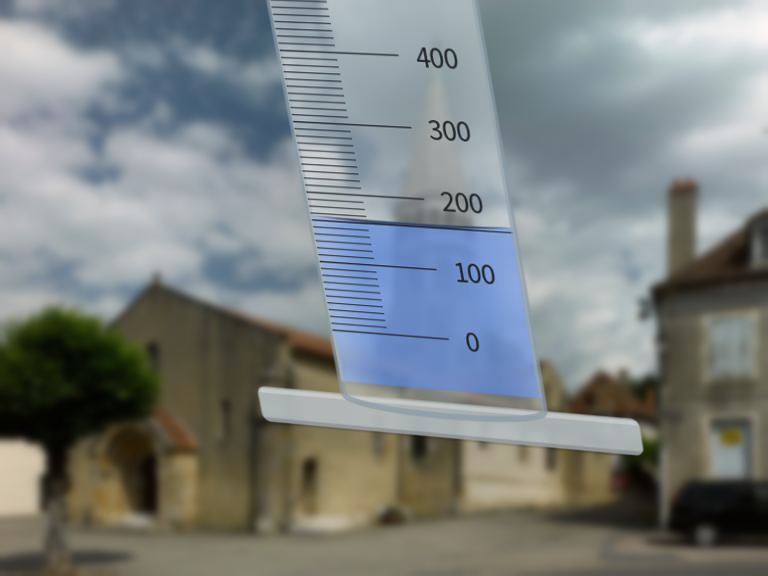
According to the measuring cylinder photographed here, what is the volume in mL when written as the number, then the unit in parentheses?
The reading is 160 (mL)
